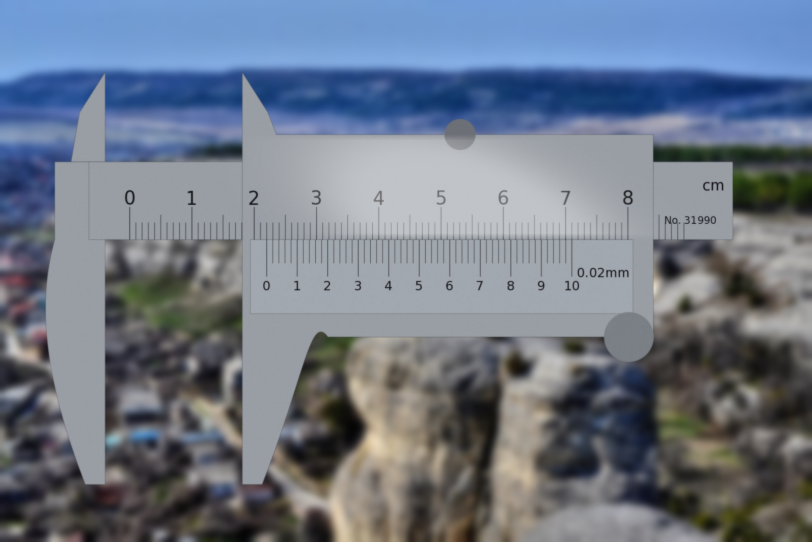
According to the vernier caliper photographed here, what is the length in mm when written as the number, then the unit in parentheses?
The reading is 22.0 (mm)
